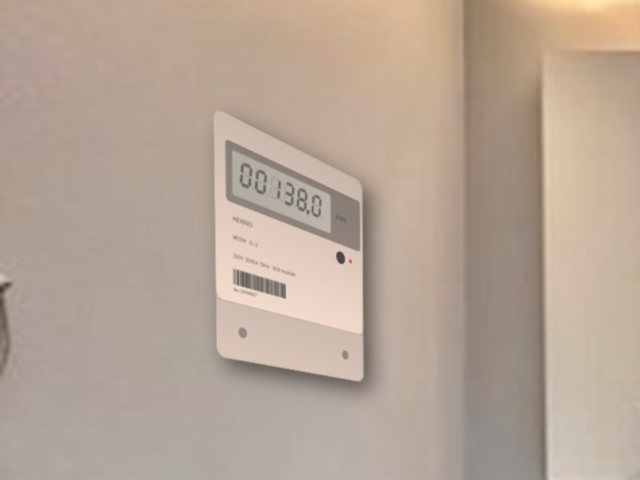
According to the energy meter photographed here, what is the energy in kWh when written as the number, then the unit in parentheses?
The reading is 138.0 (kWh)
